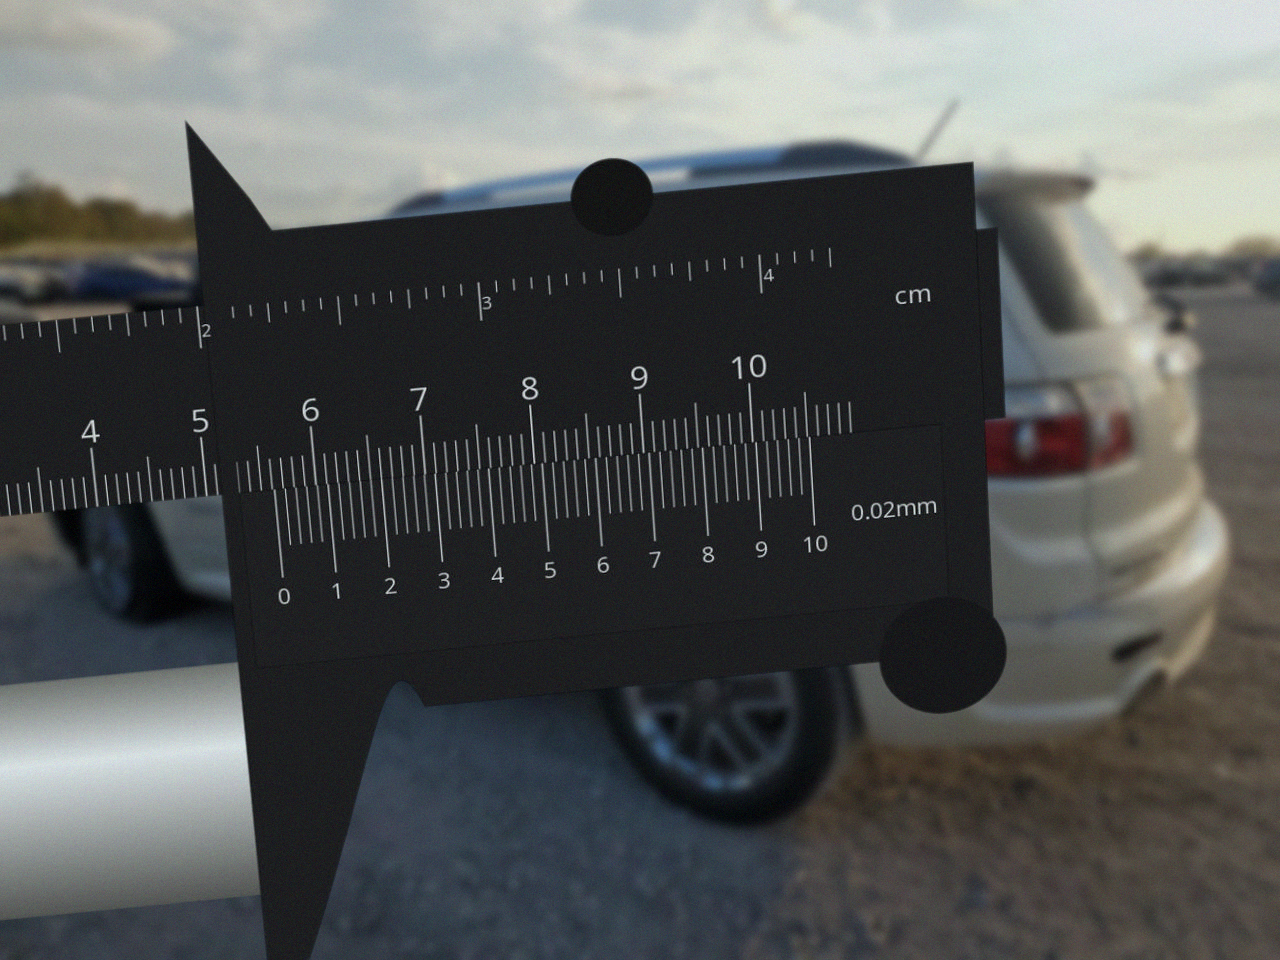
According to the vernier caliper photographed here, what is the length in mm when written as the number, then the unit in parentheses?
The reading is 56.2 (mm)
